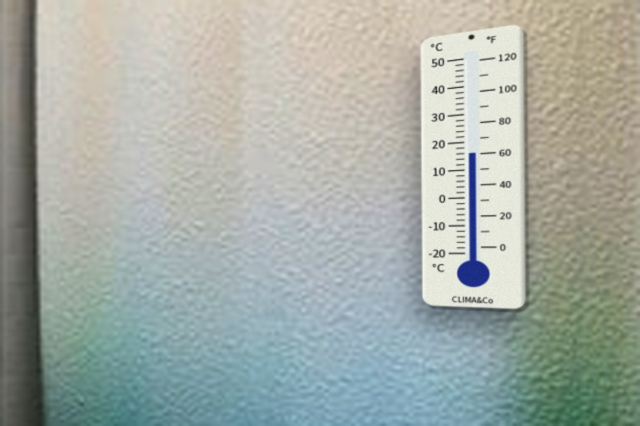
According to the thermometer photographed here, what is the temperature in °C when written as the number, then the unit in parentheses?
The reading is 16 (°C)
